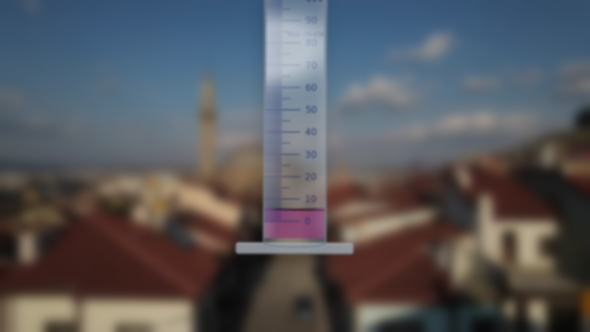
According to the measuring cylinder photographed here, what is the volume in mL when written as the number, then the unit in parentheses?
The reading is 5 (mL)
